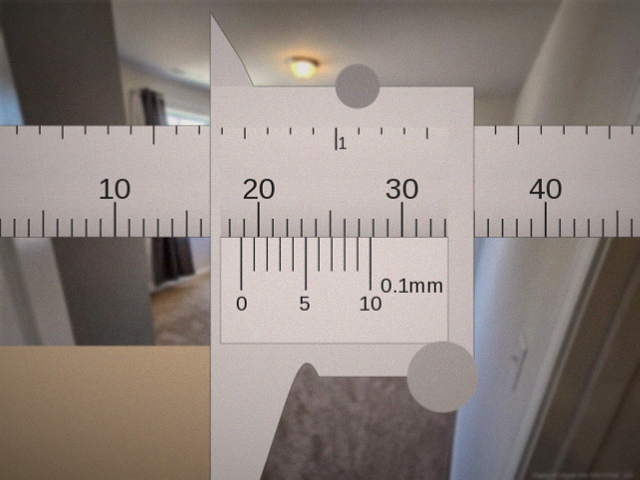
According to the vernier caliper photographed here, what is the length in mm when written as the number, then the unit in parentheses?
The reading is 18.8 (mm)
